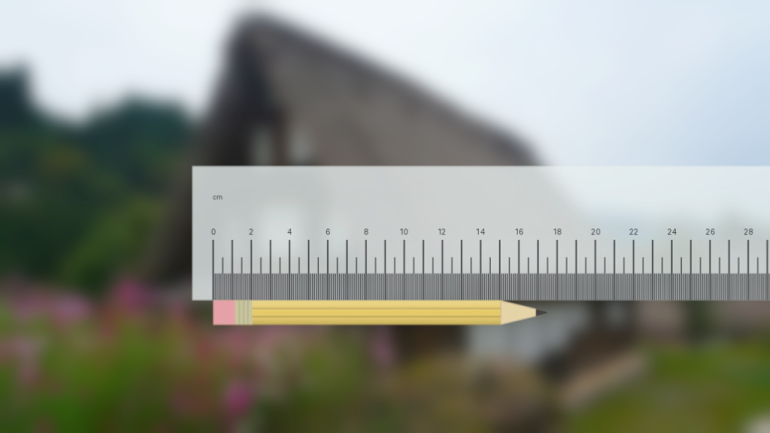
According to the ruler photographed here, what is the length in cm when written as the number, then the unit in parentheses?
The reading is 17.5 (cm)
